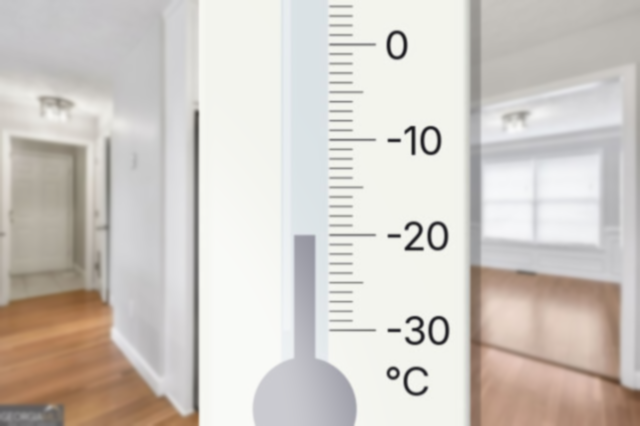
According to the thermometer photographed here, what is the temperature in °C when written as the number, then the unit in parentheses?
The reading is -20 (°C)
